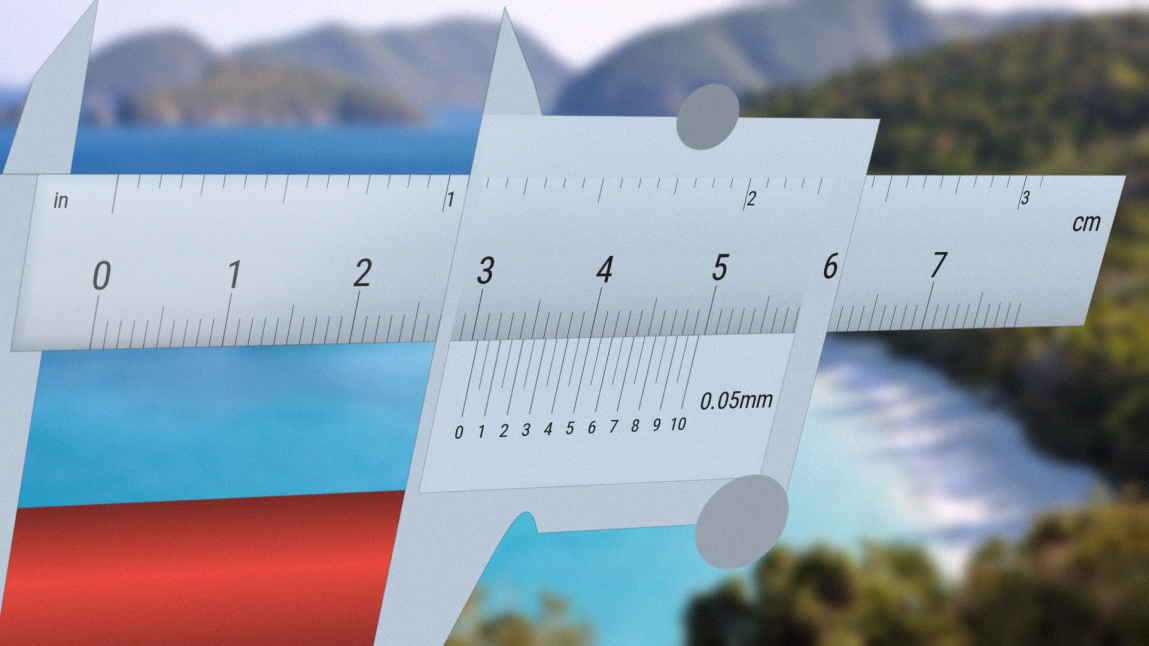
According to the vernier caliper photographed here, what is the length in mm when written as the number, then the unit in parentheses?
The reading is 30.5 (mm)
